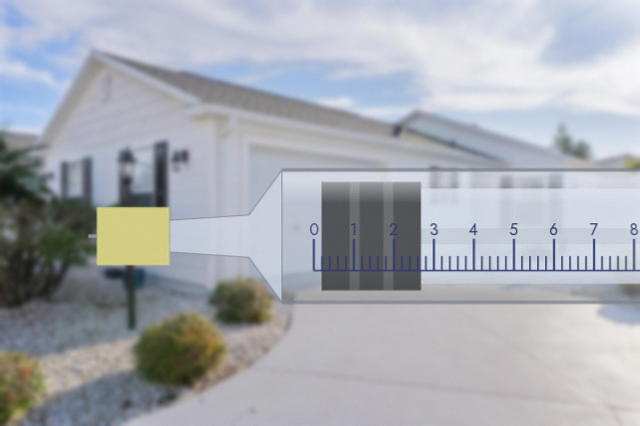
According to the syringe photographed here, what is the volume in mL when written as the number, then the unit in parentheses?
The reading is 0.2 (mL)
